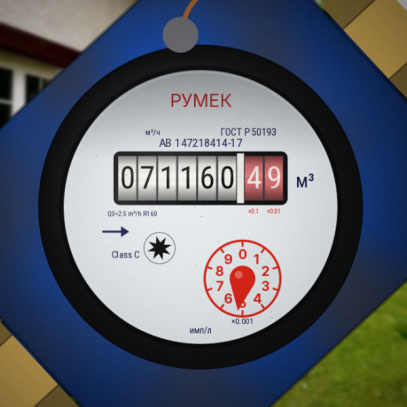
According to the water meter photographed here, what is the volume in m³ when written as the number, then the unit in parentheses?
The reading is 71160.495 (m³)
